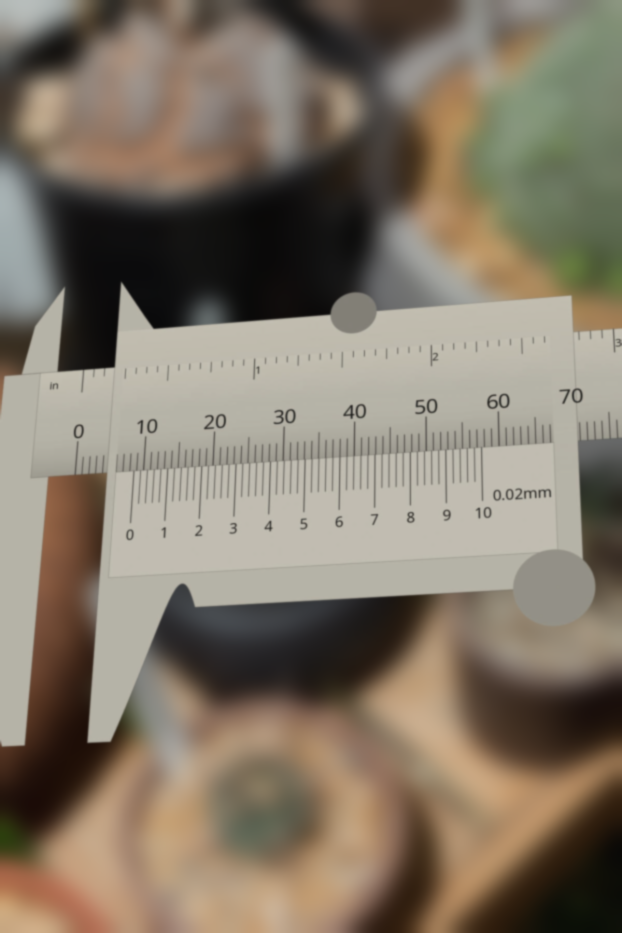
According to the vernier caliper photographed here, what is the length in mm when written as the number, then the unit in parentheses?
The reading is 8.6 (mm)
